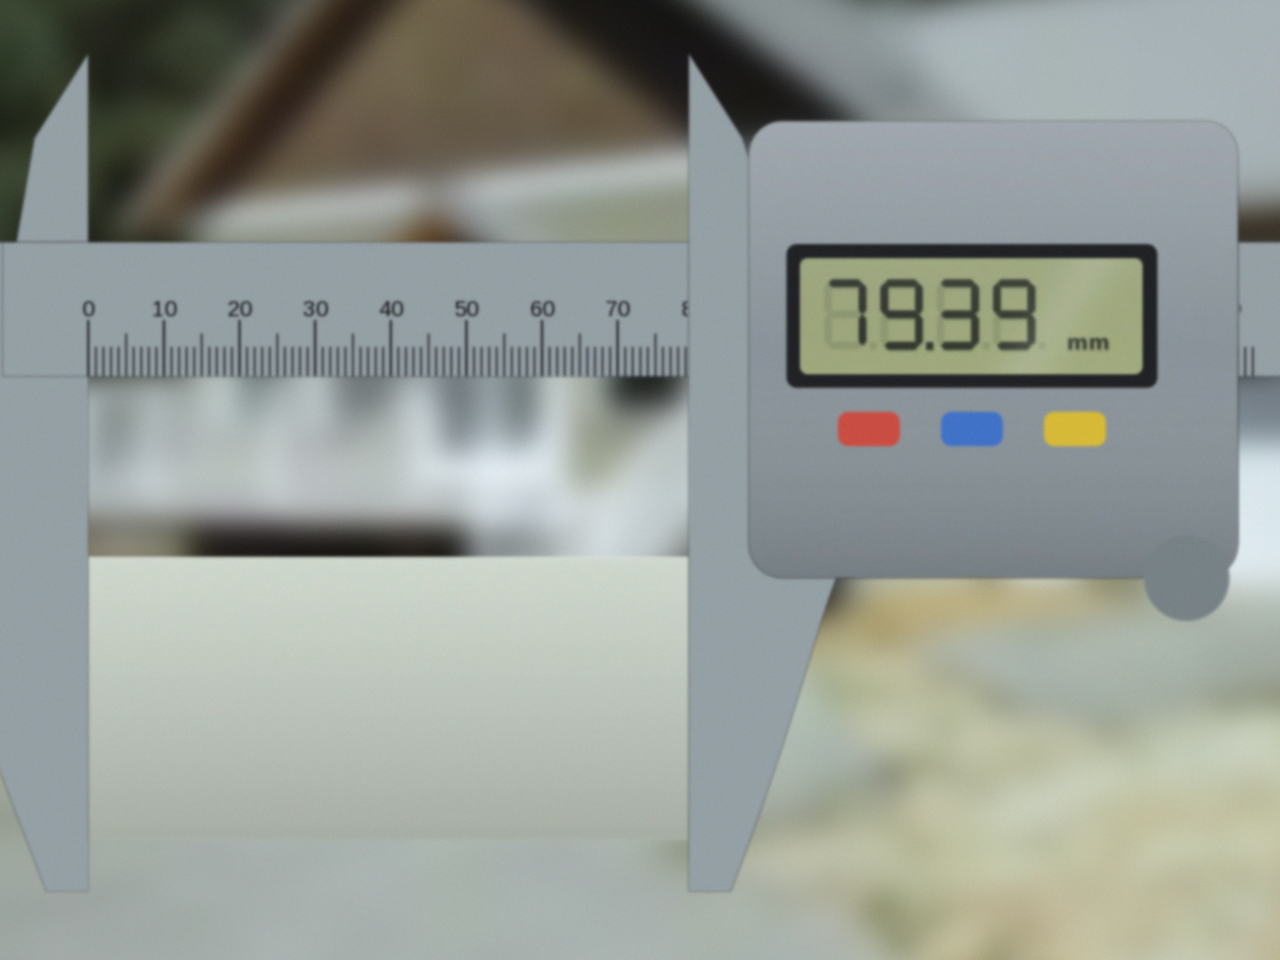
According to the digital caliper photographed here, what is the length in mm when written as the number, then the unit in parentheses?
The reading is 79.39 (mm)
